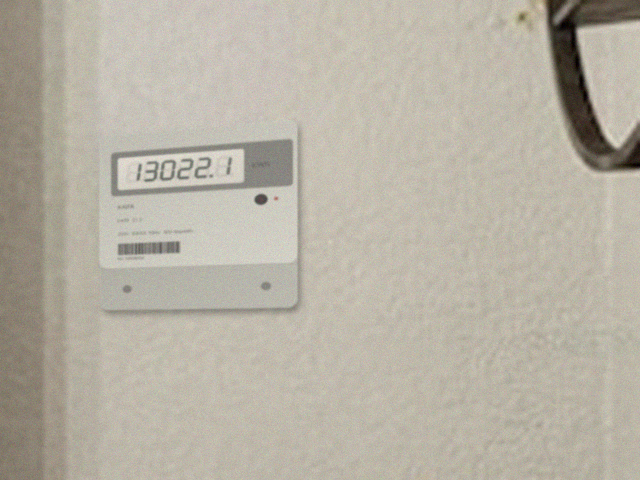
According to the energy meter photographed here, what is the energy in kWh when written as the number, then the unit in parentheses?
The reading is 13022.1 (kWh)
